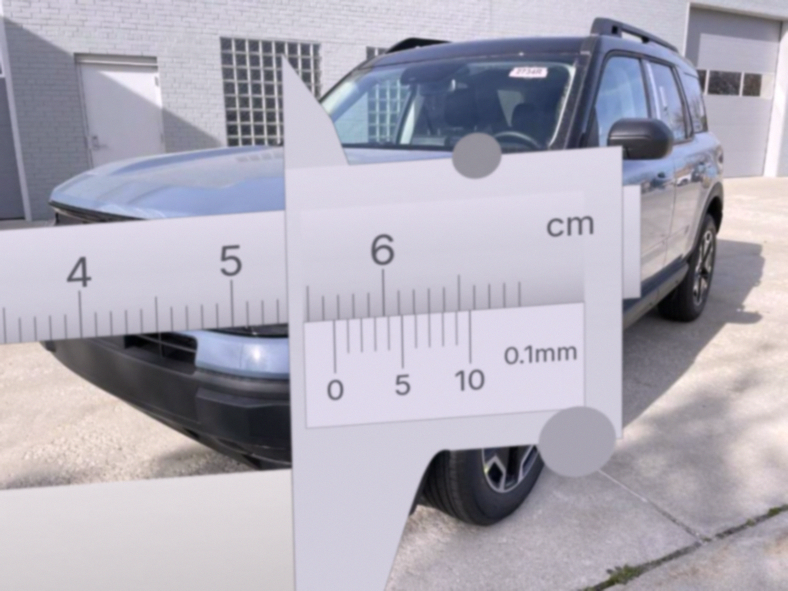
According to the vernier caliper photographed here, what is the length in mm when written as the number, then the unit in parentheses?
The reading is 56.7 (mm)
